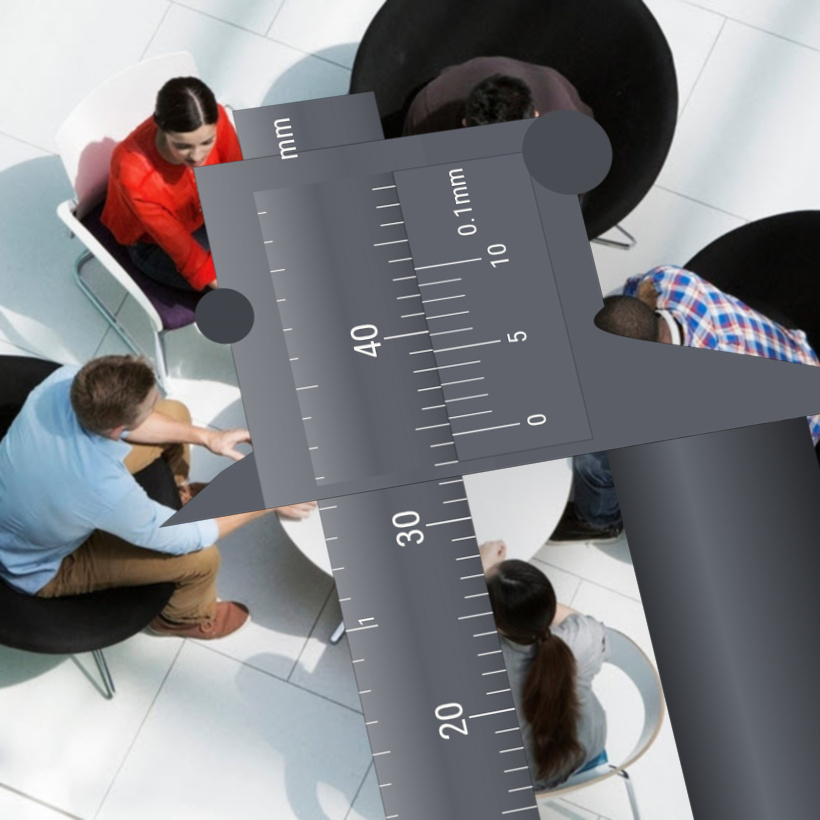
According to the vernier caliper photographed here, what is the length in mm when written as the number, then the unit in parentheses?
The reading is 34.4 (mm)
